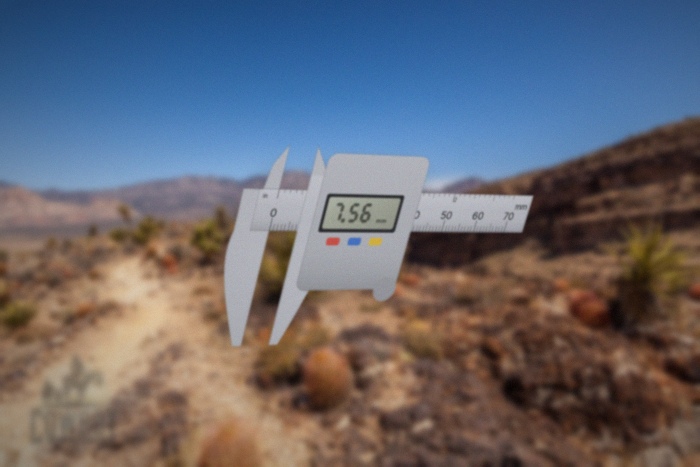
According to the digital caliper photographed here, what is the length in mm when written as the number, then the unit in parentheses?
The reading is 7.56 (mm)
